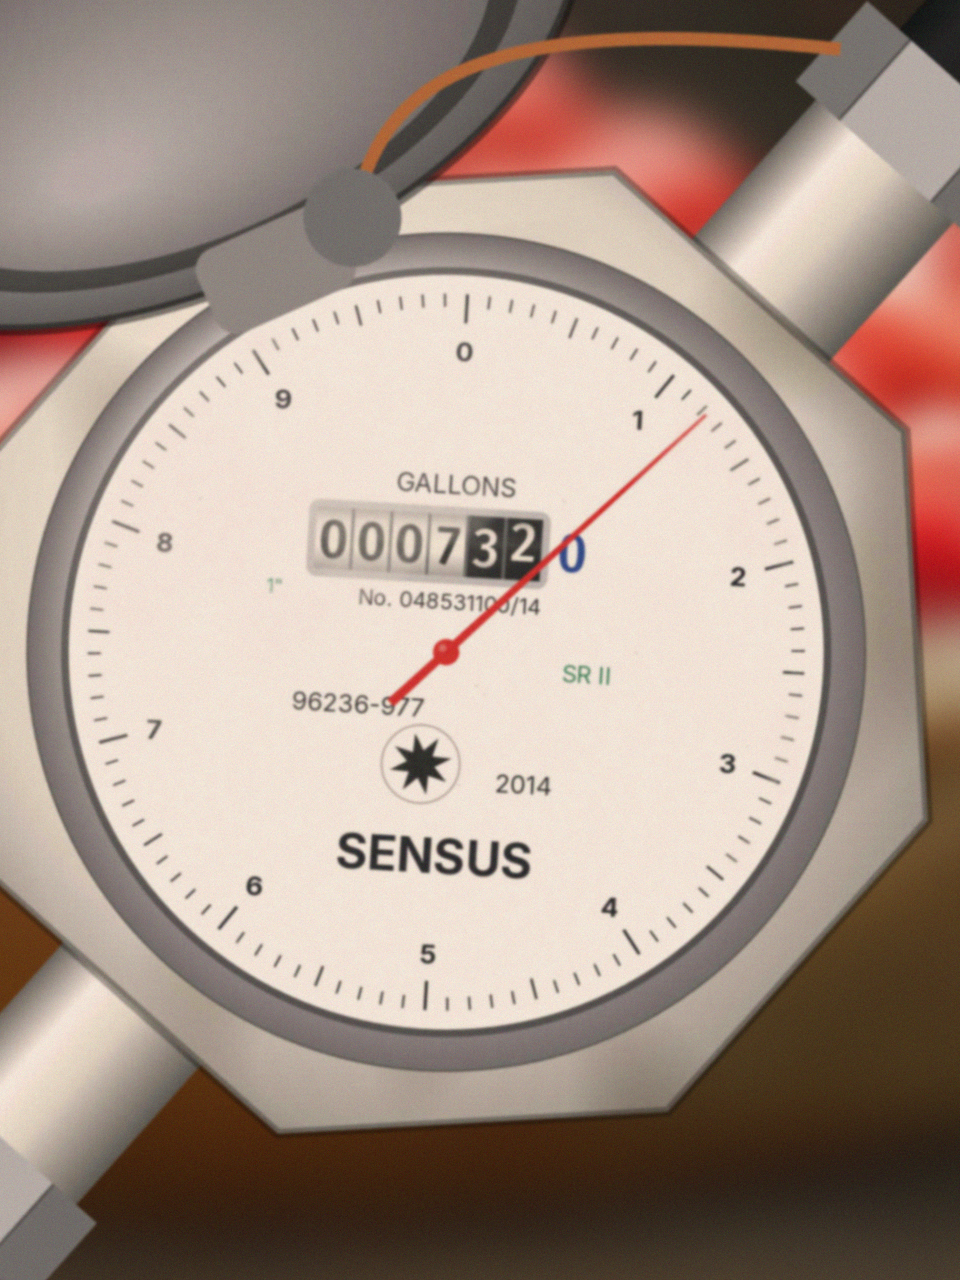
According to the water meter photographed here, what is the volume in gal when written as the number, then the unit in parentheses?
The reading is 7321.2 (gal)
